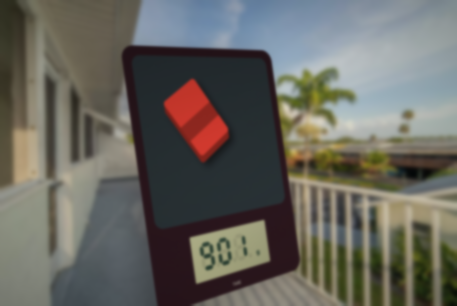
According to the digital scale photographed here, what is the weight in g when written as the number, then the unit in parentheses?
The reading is 901 (g)
